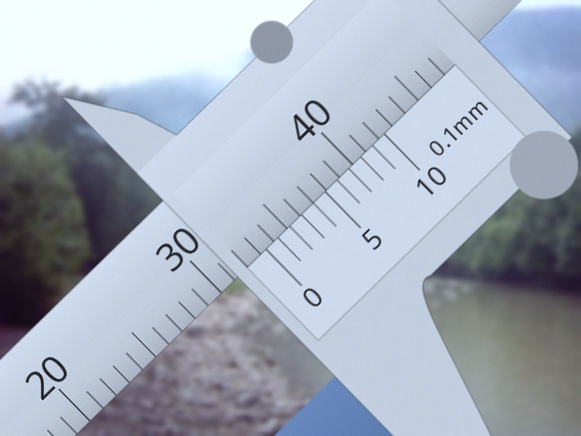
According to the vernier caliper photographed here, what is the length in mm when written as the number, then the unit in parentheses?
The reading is 33.4 (mm)
